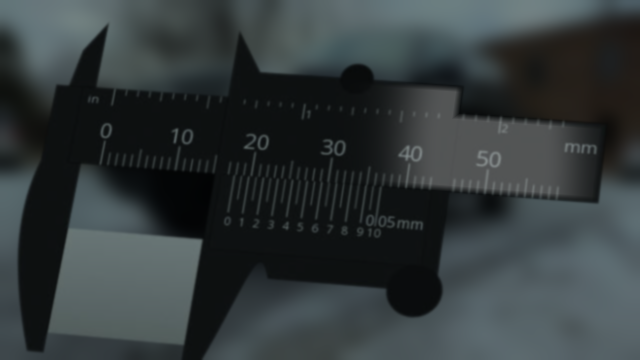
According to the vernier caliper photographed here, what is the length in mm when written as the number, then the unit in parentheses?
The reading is 17.8 (mm)
